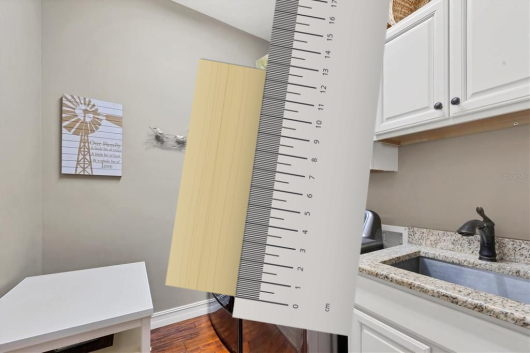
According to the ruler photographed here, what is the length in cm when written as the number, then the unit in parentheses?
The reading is 12.5 (cm)
